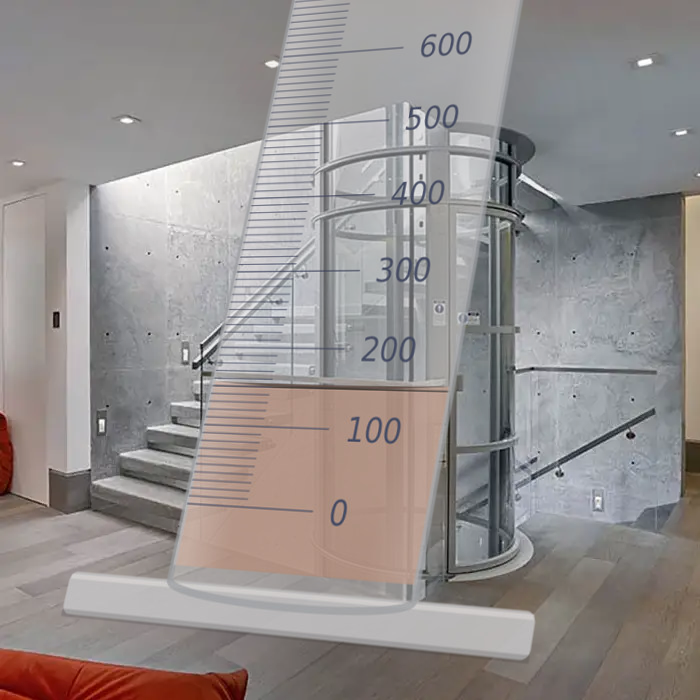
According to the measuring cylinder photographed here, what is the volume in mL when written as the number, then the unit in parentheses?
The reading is 150 (mL)
